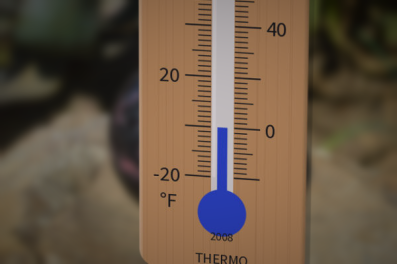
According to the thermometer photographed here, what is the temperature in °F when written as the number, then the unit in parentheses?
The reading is 0 (°F)
